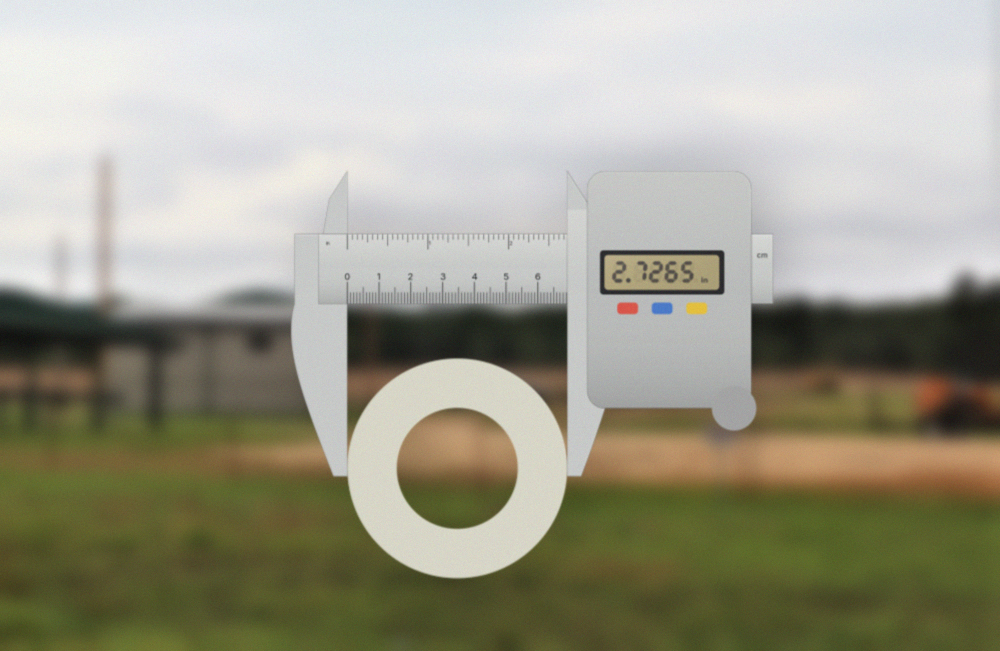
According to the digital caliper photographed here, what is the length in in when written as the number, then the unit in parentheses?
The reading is 2.7265 (in)
